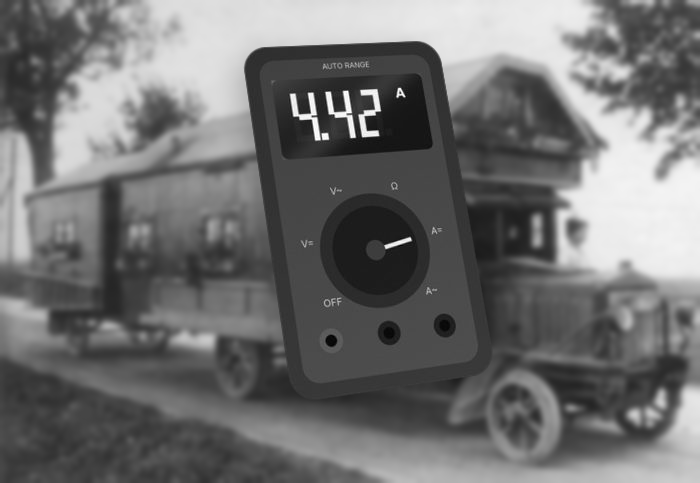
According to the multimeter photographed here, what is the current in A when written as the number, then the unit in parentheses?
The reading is 4.42 (A)
